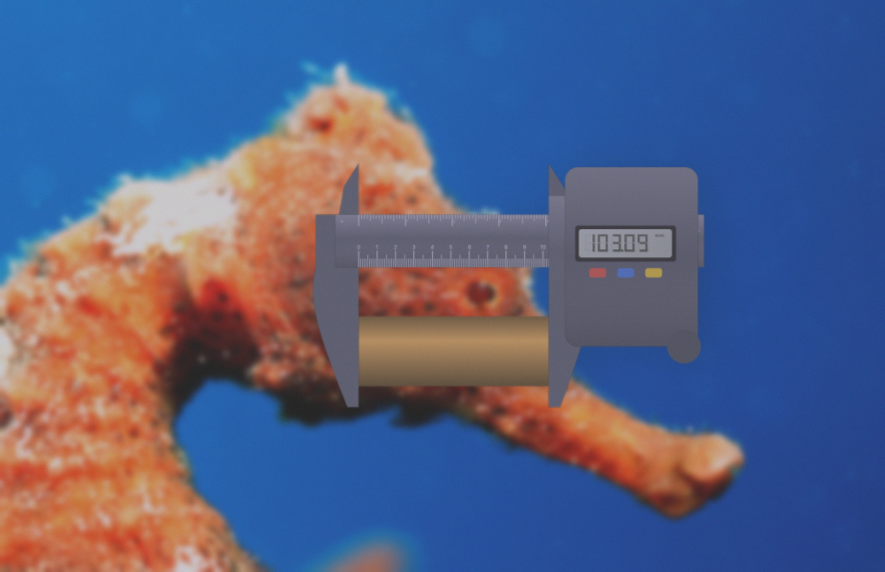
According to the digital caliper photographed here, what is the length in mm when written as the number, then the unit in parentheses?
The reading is 103.09 (mm)
